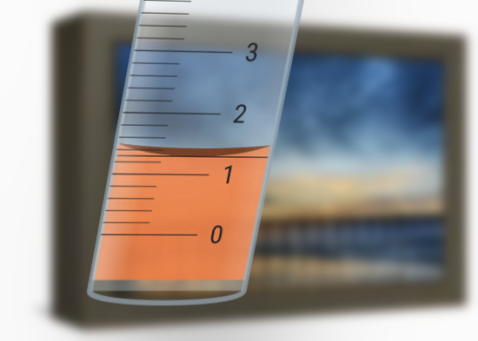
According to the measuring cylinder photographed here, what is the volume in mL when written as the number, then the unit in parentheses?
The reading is 1.3 (mL)
